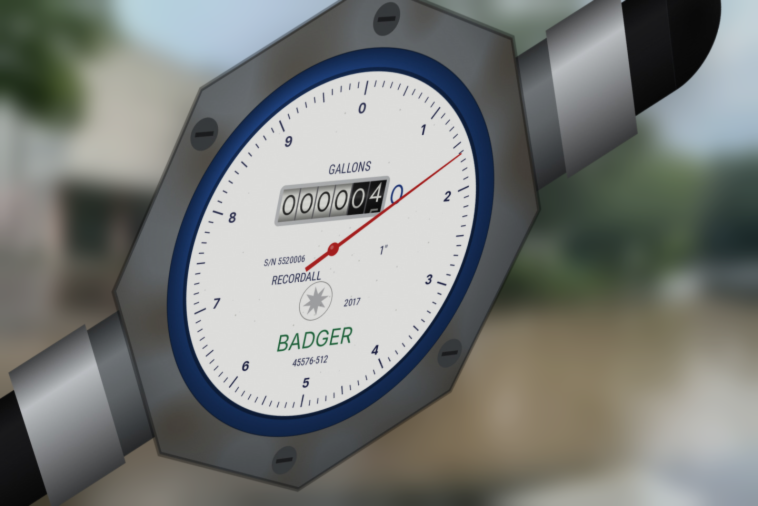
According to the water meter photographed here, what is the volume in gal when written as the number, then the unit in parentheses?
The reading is 41.6 (gal)
